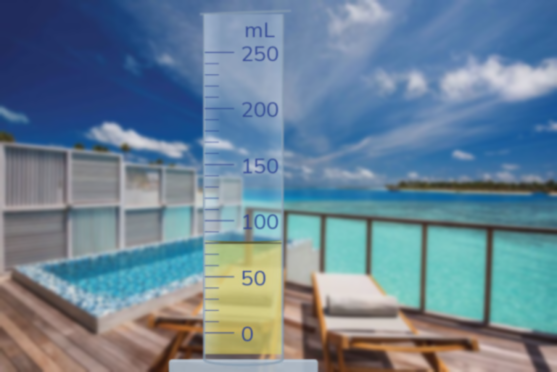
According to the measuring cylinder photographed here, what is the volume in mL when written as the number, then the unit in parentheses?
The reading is 80 (mL)
